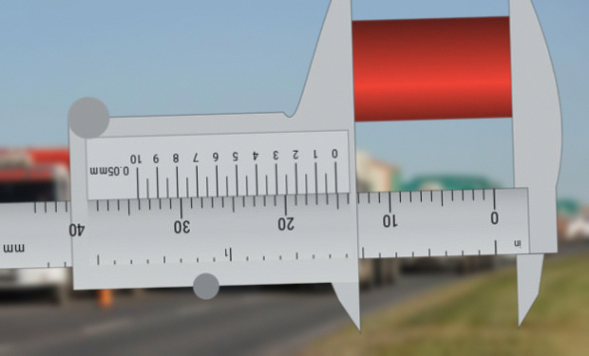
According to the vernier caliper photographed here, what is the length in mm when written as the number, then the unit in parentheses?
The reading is 15.1 (mm)
